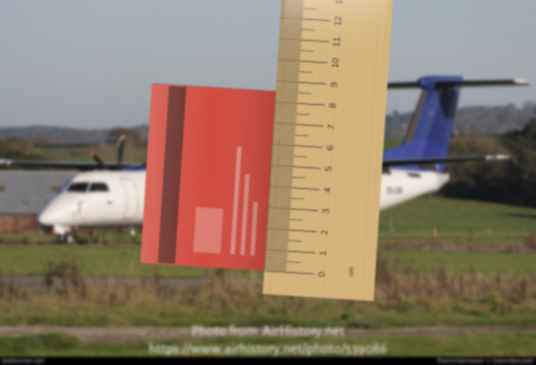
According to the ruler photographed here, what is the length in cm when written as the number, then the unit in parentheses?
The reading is 8.5 (cm)
